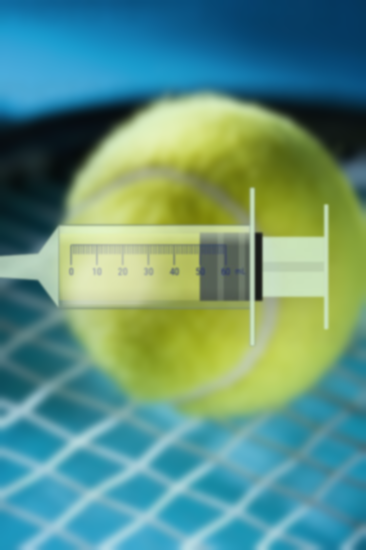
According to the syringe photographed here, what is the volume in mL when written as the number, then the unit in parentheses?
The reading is 50 (mL)
